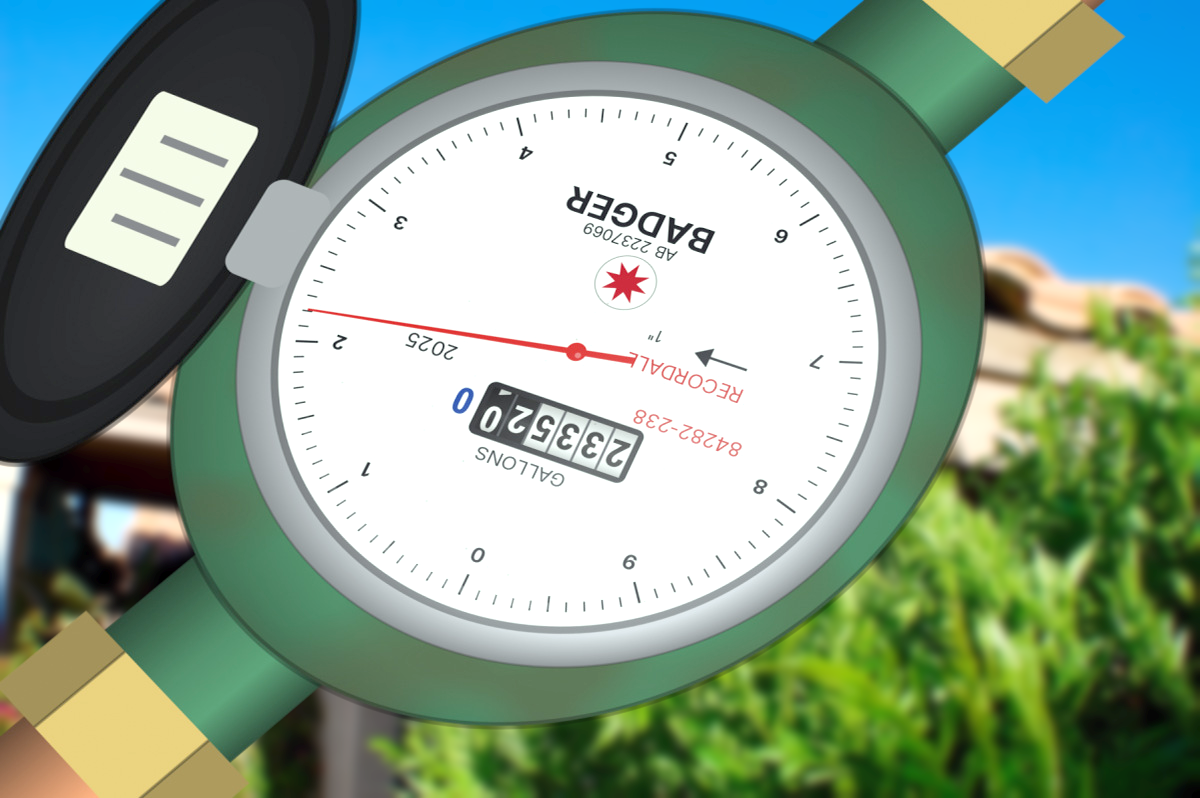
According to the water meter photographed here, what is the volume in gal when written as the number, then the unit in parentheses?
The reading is 2335202.2 (gal)
